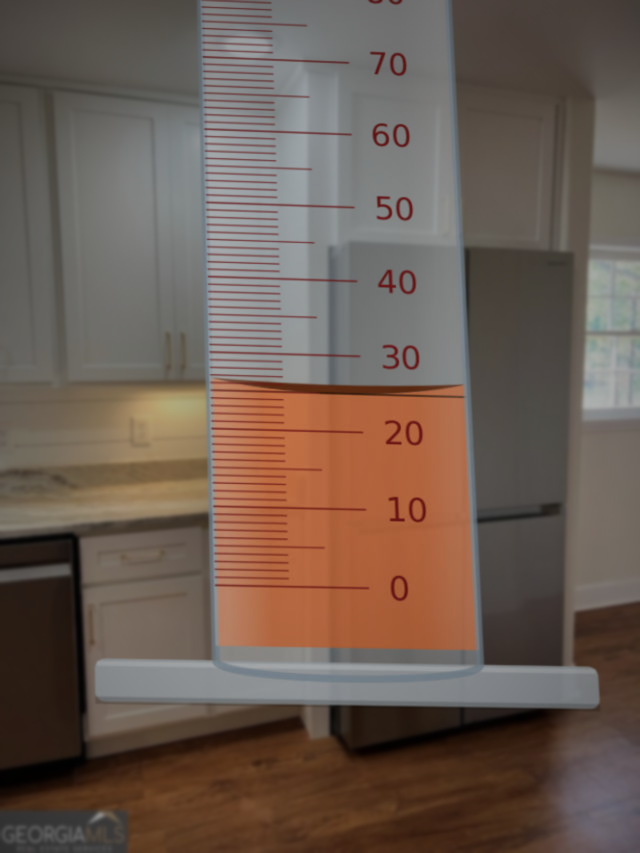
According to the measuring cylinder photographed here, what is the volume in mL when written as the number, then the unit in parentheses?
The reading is 25 (mL)
